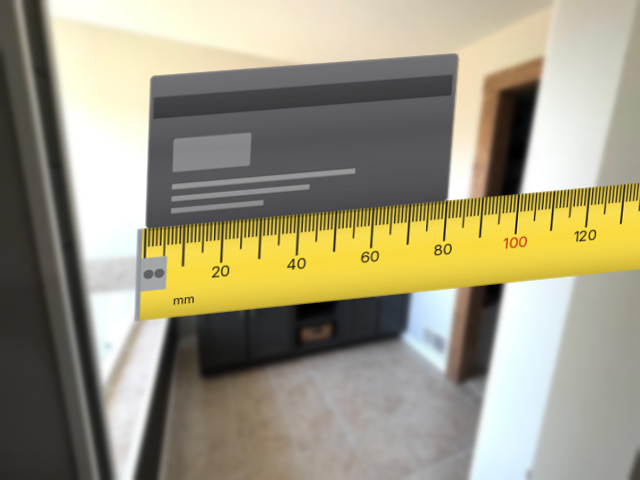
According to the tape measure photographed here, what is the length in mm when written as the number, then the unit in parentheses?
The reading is 80 (mm)
